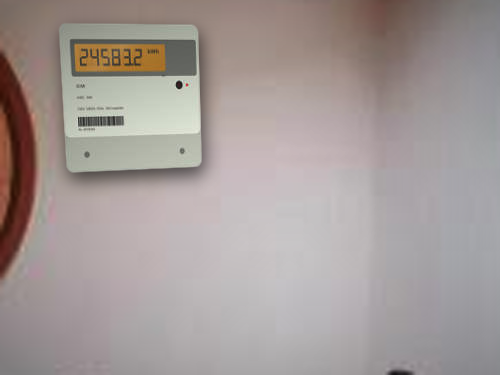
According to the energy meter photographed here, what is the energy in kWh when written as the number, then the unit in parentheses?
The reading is 24583.2 (kWh)
